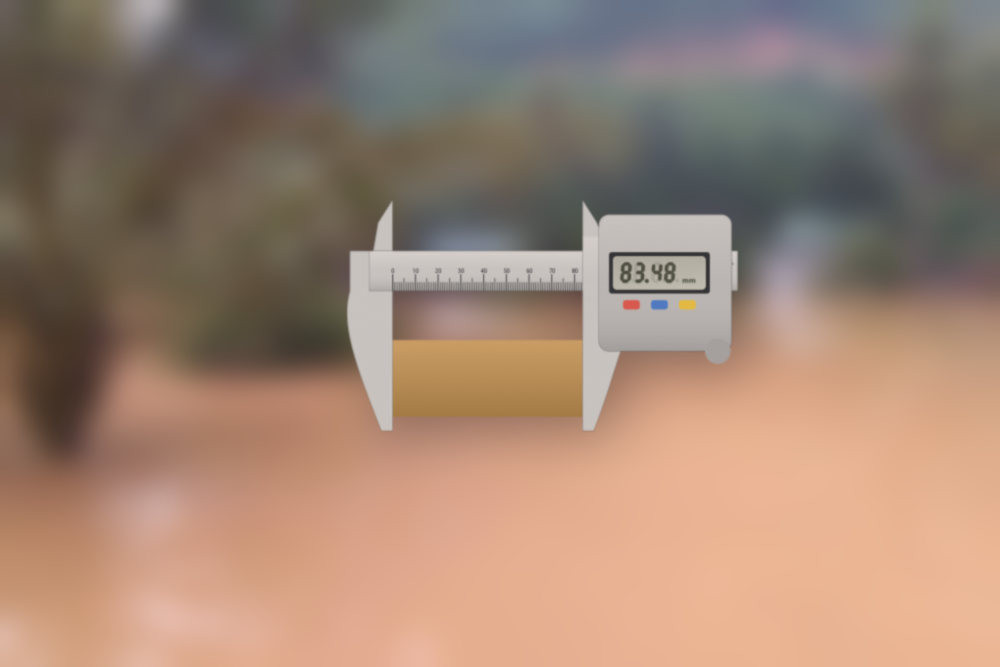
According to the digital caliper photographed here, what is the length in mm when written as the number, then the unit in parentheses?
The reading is 83.48 (mm)
